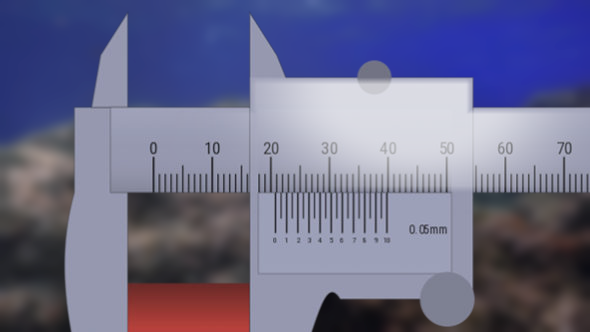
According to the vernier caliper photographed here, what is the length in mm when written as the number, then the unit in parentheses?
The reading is 20.8 (mm)
